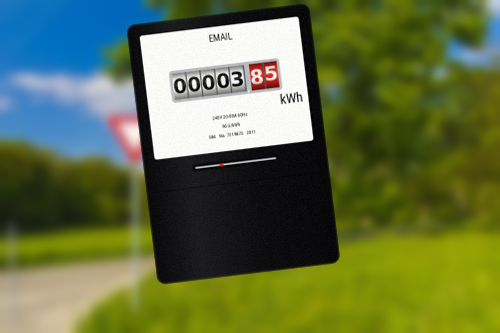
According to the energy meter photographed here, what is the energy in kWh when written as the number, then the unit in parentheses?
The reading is 3.85 (kWh)
